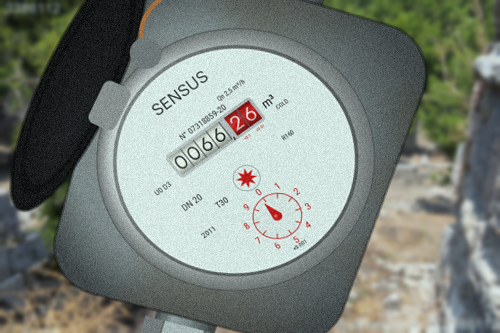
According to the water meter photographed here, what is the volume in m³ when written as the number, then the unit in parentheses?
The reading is 66.259 (m³)
